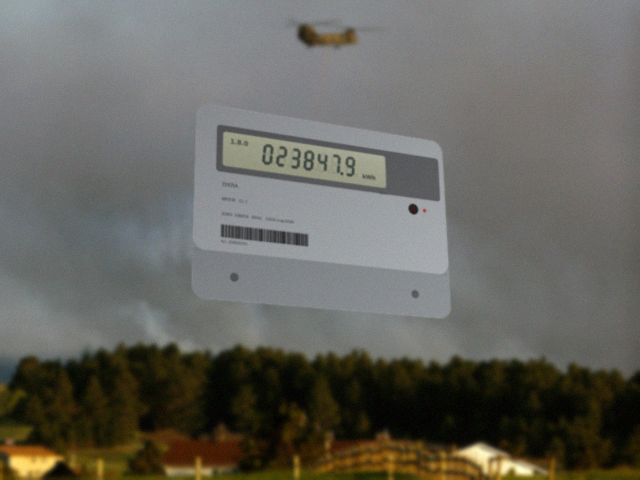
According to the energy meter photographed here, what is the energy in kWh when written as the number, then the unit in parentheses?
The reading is 23847.9 (kWh)
